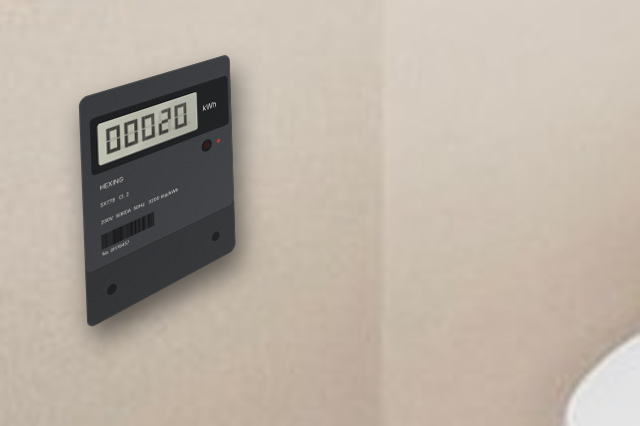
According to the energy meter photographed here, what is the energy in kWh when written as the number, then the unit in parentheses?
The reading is 20 (kWh)
